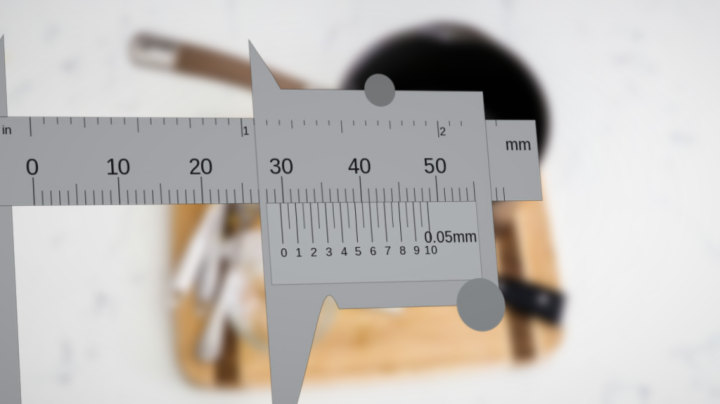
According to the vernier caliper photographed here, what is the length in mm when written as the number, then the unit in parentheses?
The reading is 29.6 (mm)
